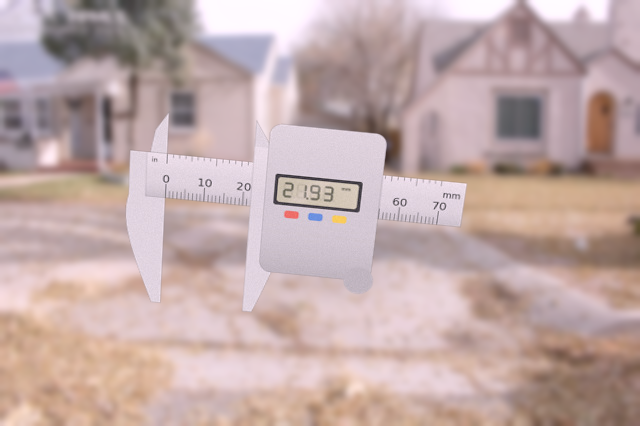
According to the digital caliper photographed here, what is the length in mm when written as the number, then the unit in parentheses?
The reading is 21.93 (mm)
